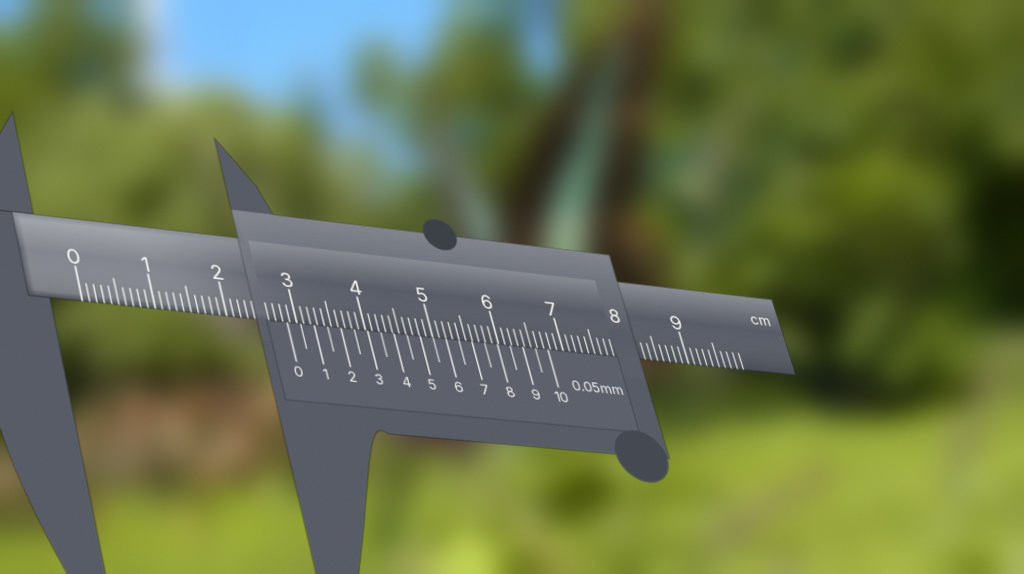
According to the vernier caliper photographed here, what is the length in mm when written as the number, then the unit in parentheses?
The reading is 28.6 (mm)
